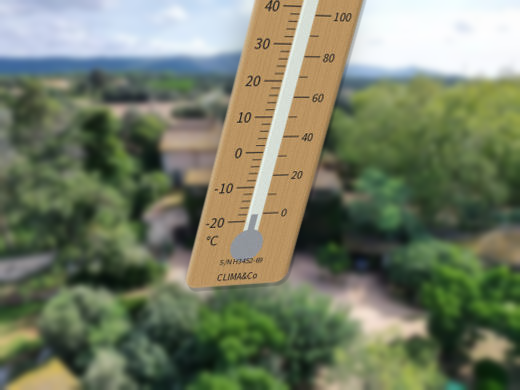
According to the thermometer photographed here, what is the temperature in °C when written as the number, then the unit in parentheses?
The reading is -18 (°C)
